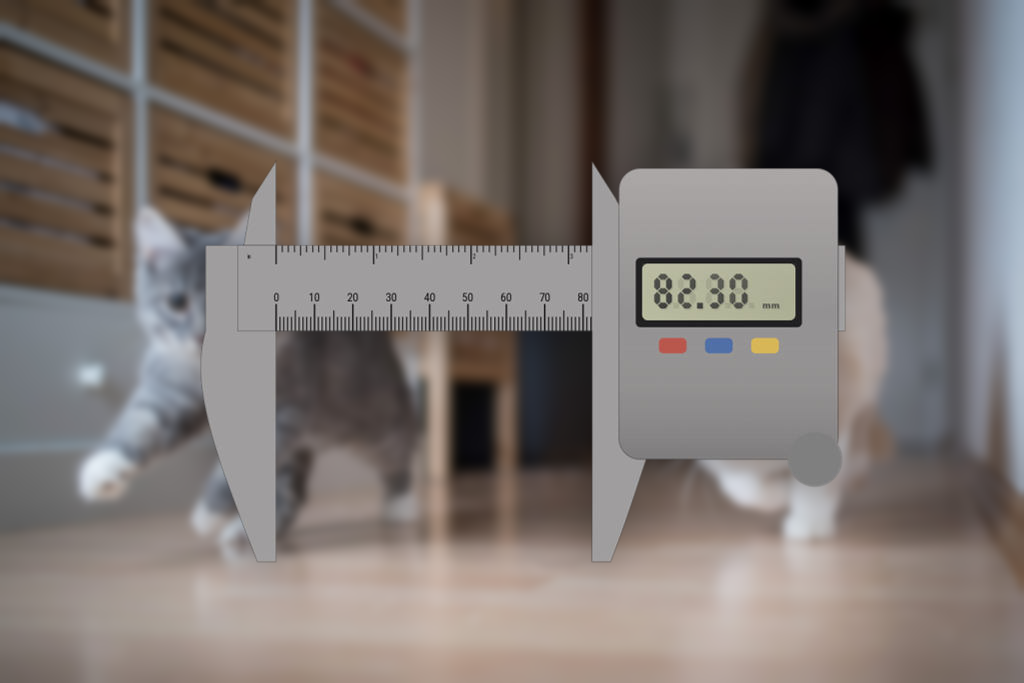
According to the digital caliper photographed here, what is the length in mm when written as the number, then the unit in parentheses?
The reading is 82.30 (mm)
